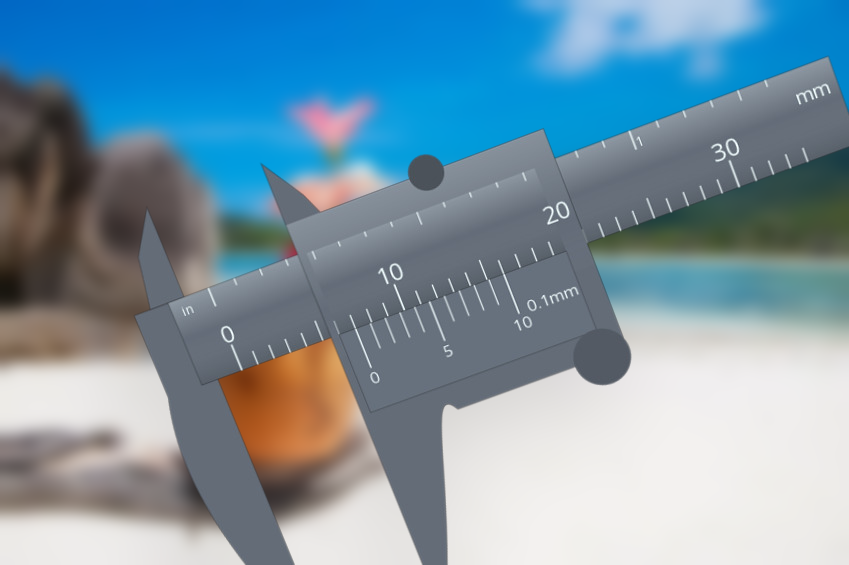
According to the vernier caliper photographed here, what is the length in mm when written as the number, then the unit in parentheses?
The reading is 7.0 (mm)
